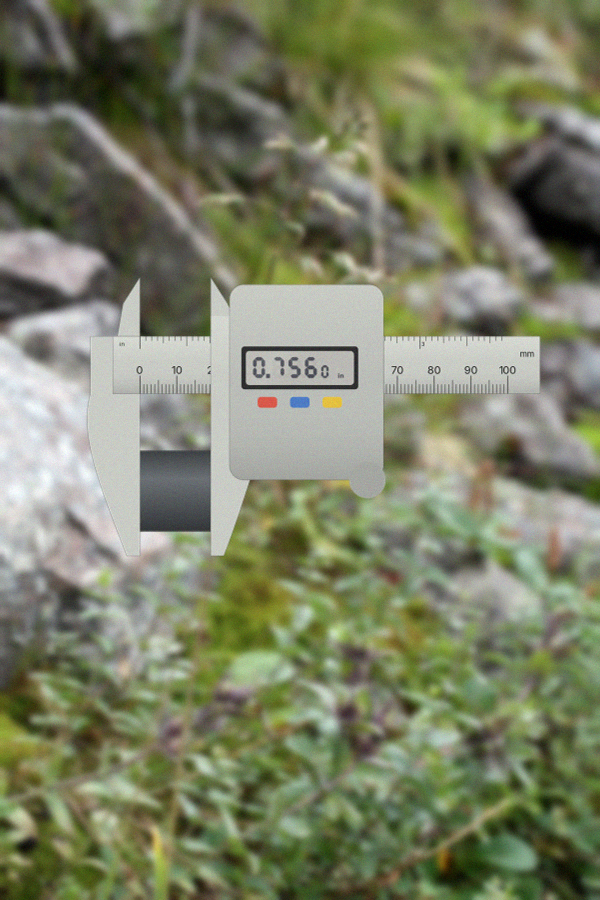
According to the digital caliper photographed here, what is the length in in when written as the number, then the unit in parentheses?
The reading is 0.7560 (in)
